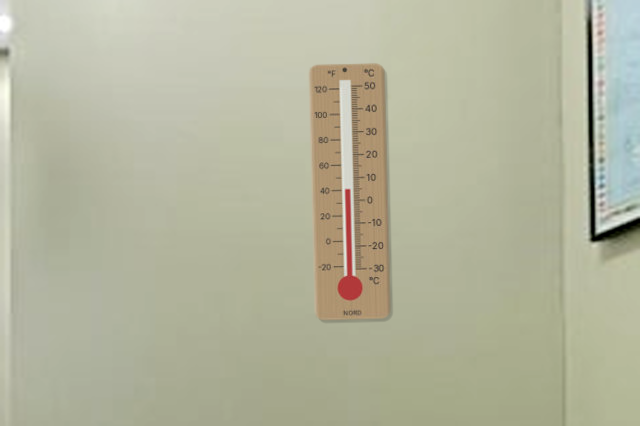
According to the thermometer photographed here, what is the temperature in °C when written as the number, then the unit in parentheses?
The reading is 5 (°C)
